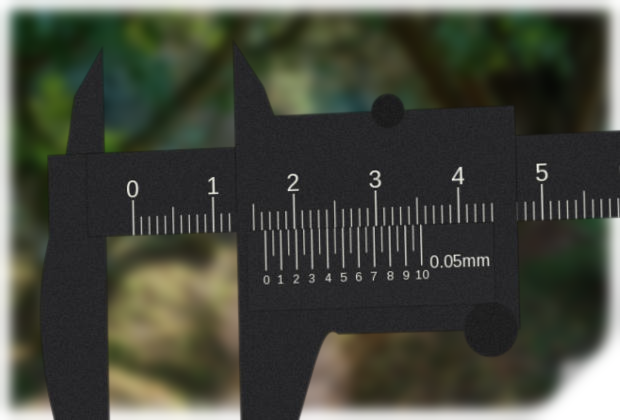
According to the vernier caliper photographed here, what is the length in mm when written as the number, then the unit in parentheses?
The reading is 16.4 (mm)
